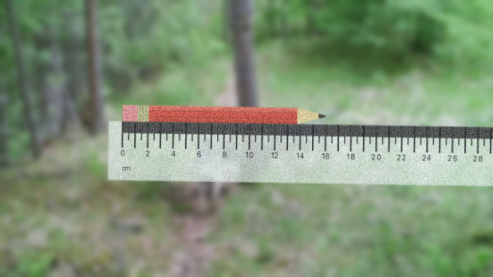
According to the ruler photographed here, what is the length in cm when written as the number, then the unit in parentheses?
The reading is 16 (cm)
